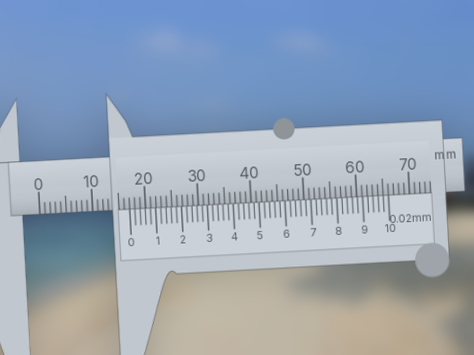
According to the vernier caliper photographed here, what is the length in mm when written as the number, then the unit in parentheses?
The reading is 17.0 (mm)
